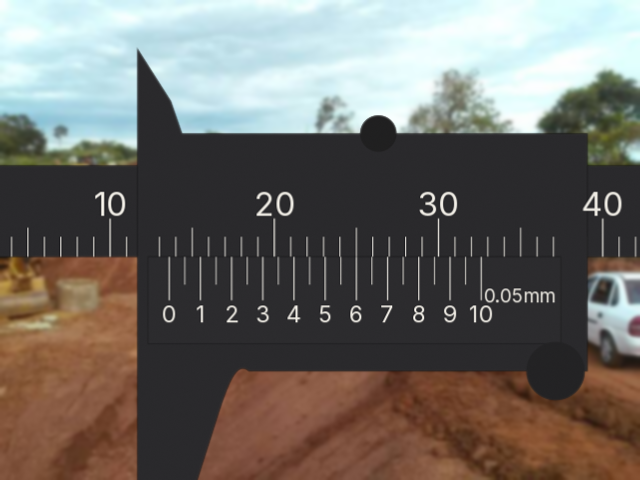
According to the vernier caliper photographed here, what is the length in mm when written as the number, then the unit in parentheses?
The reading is 13.6 (mm)
